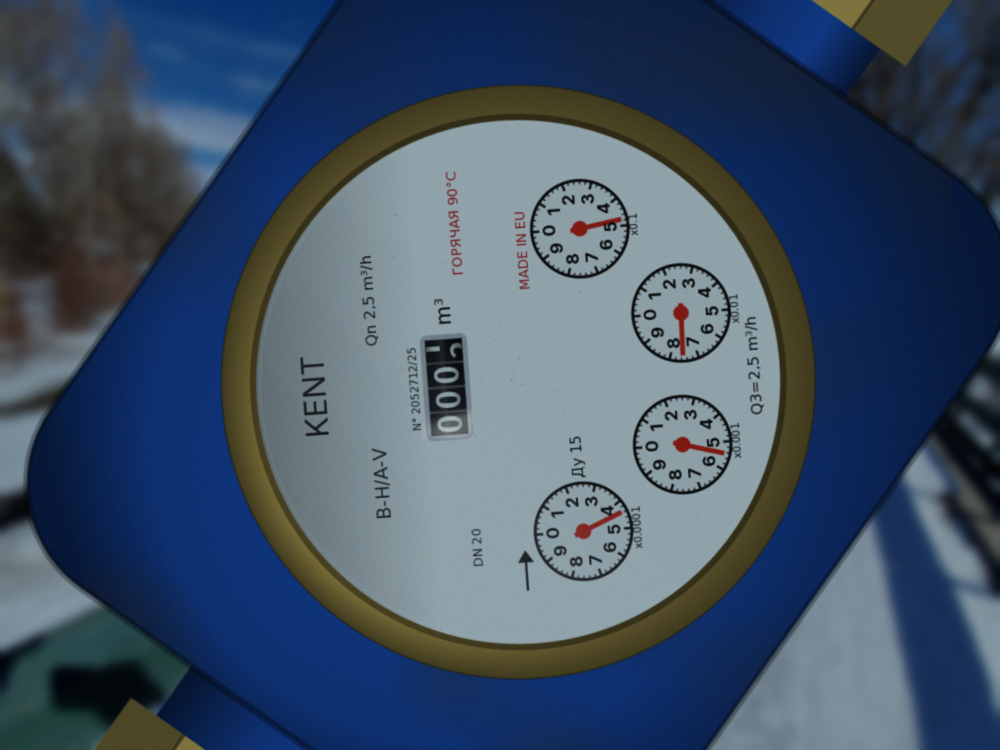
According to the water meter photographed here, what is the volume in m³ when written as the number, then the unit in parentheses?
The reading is 1.4754 (m³)
